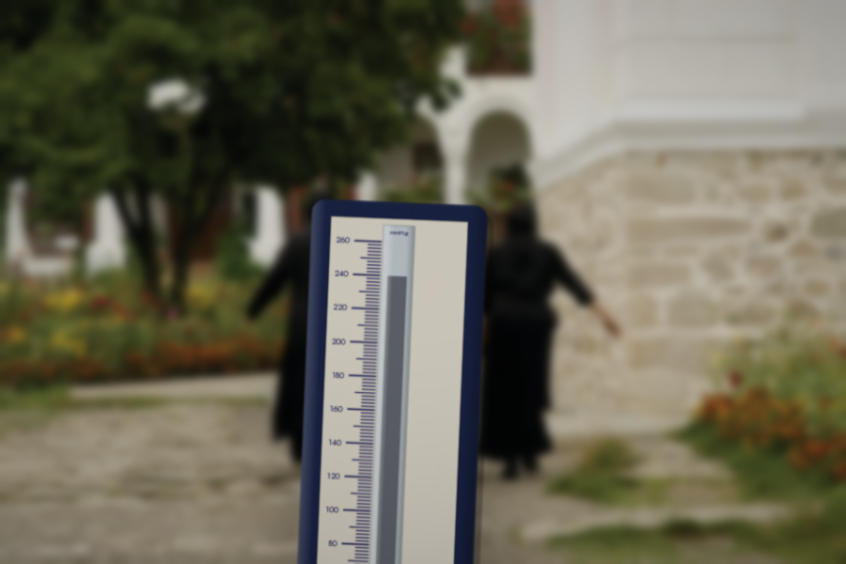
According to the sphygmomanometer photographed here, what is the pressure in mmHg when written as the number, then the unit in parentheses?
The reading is 240 (mmHg)
